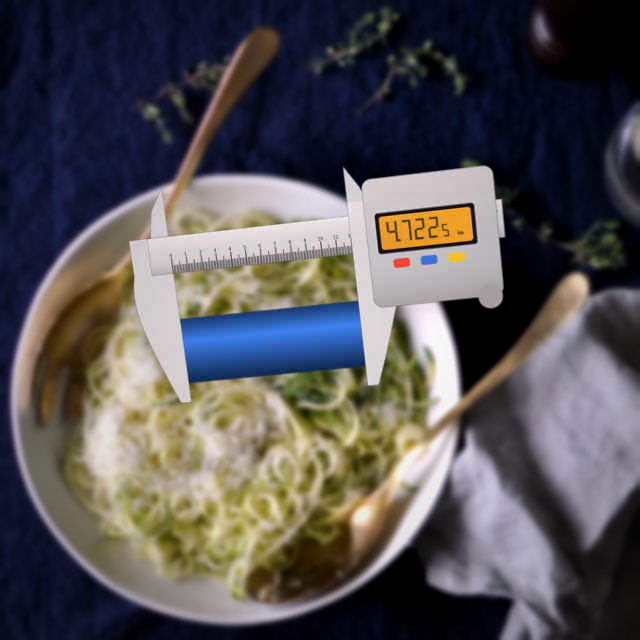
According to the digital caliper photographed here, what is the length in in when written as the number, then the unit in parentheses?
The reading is 4.7225 (in)
